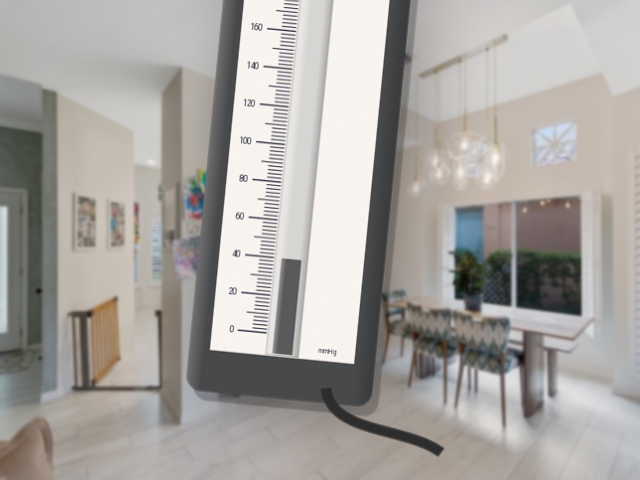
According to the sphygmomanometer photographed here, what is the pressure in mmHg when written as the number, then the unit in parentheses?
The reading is 40 (mmHg)
